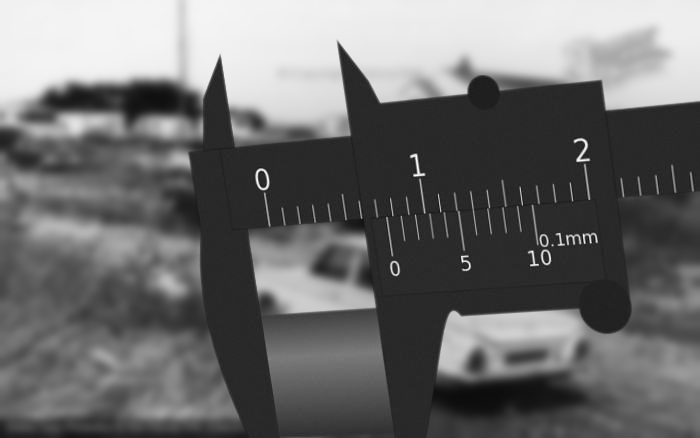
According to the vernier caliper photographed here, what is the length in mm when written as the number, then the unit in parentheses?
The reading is 7.6 (mm)
